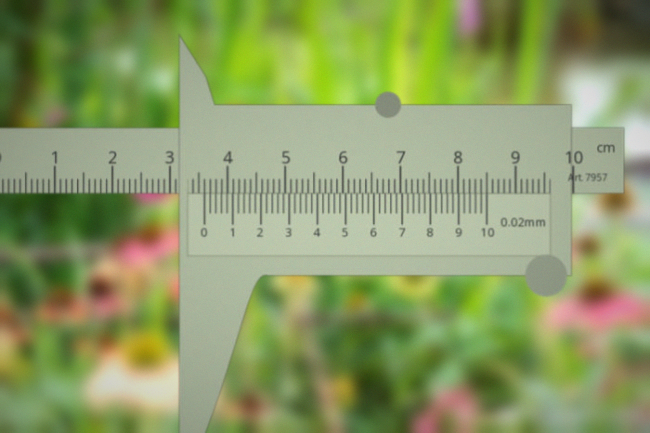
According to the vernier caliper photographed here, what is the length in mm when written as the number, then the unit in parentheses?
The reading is 36.0 (mm)
